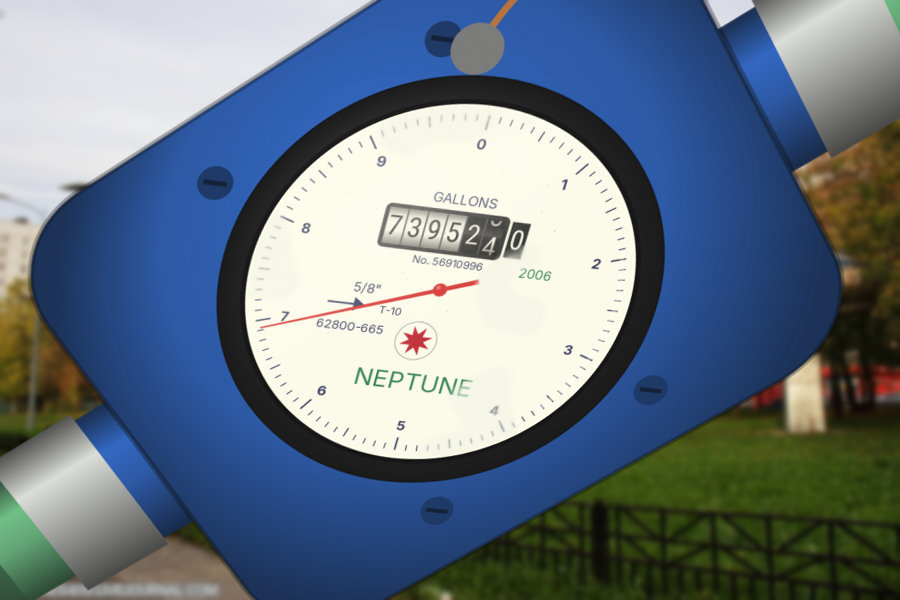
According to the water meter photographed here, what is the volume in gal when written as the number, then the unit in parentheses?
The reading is 7395236.9 (gal)
